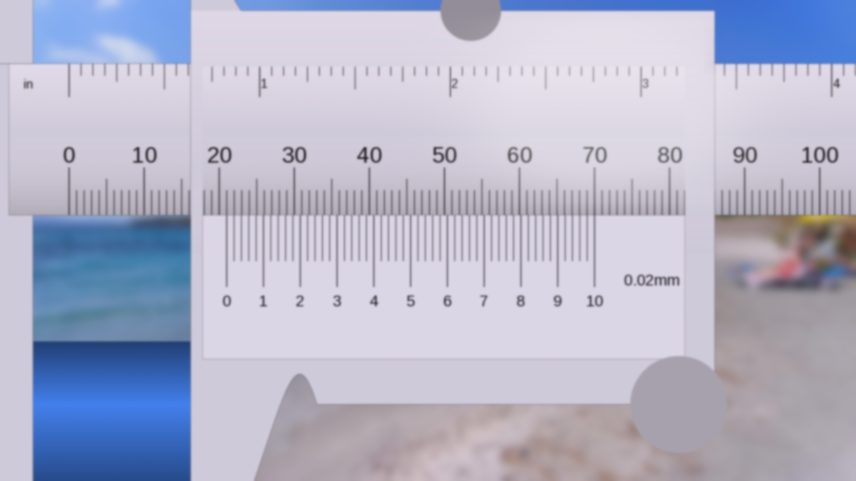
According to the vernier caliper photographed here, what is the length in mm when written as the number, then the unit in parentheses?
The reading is 21.0 (mm)
